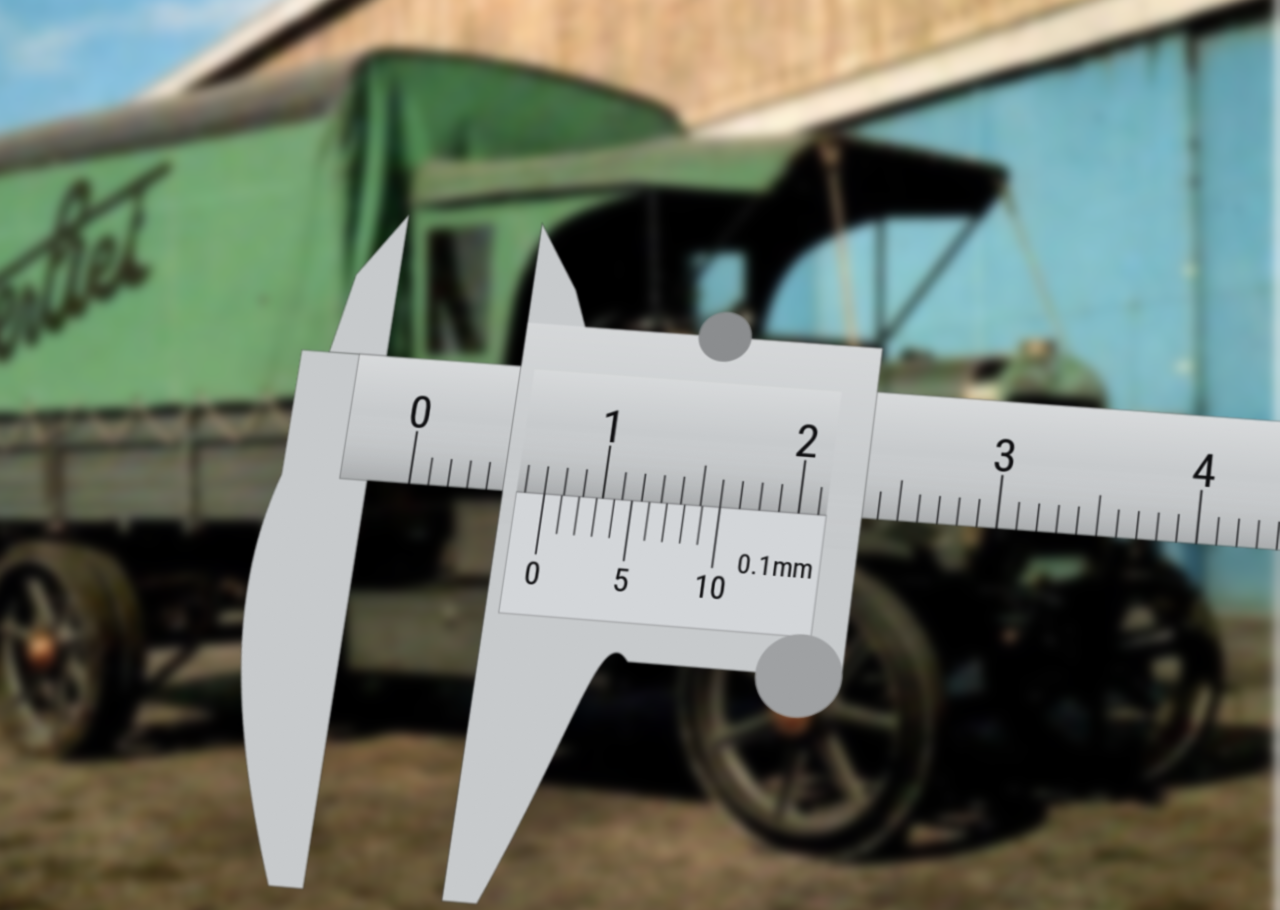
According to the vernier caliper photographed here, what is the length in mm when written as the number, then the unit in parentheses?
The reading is 7.0 (mm)
